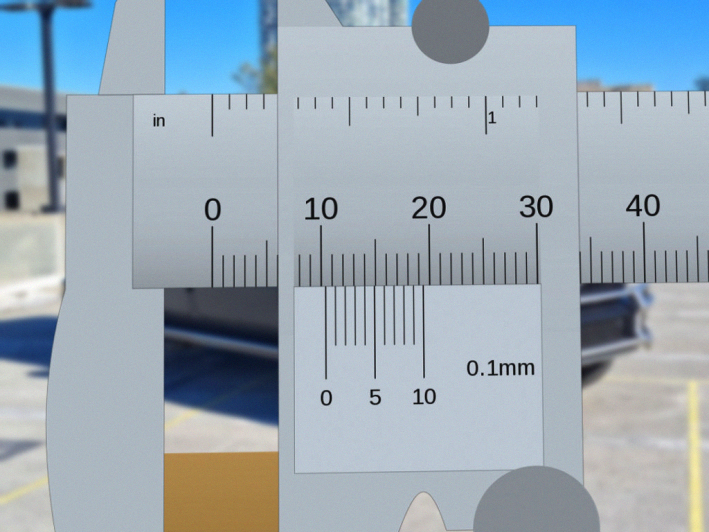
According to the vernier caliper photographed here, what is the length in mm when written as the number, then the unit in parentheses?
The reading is 10.4 (mm)
